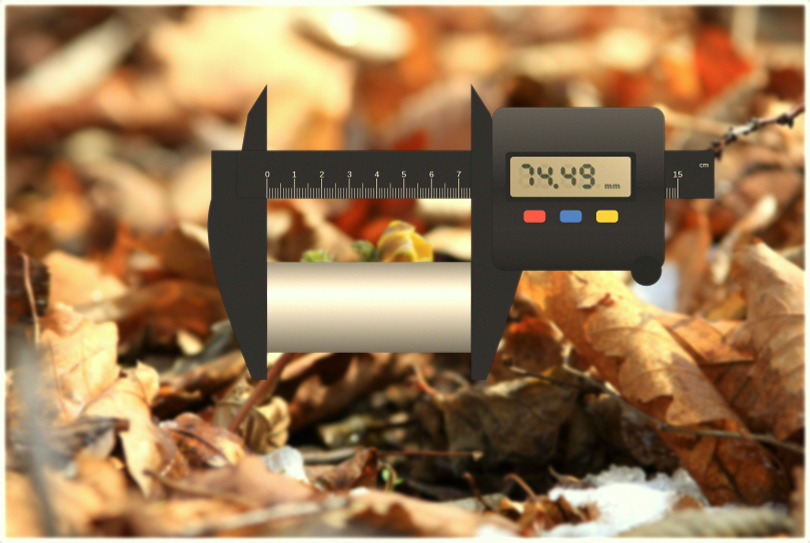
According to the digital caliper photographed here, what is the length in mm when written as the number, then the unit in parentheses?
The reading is 74.49 (mm)
